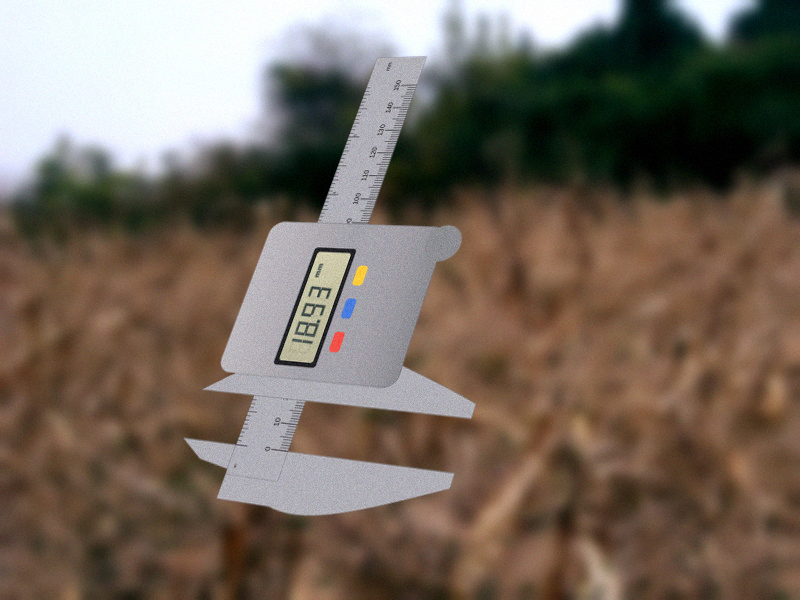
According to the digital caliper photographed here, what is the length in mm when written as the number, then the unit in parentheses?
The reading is 18.93 (mm)
